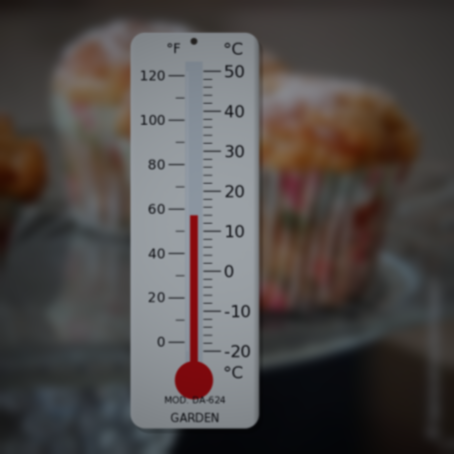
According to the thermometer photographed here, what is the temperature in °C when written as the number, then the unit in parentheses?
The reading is 14 (°C)
